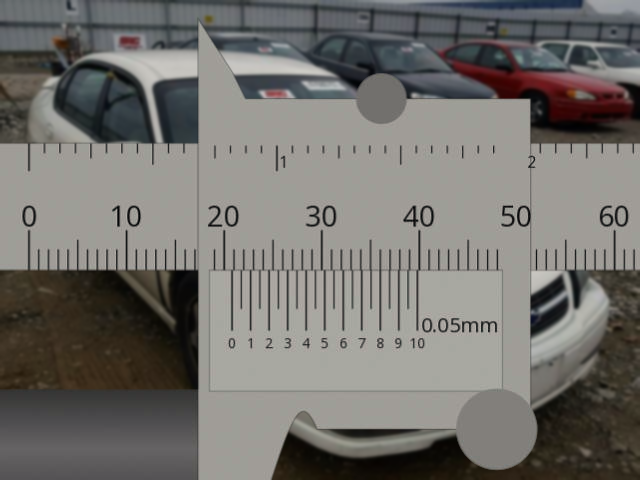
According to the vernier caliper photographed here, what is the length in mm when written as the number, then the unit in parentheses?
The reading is 20.8 (mm)
